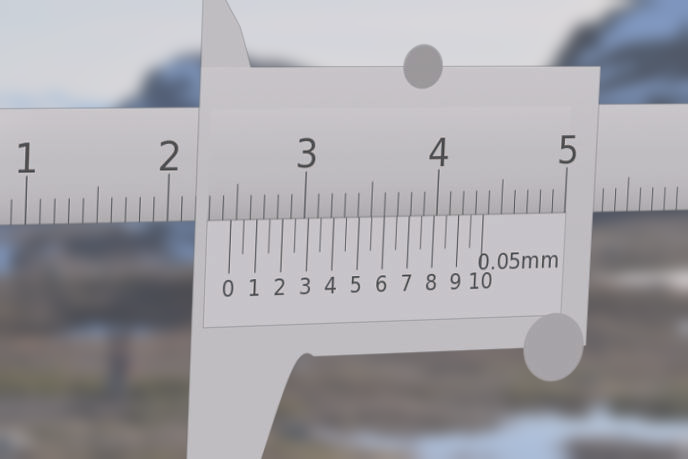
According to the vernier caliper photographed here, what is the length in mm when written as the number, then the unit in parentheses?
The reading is 24.6 (mm)
